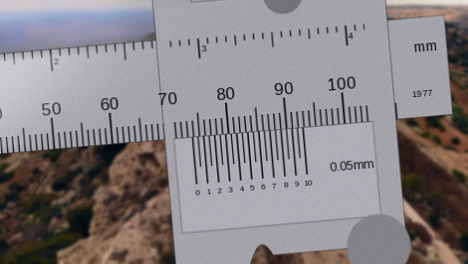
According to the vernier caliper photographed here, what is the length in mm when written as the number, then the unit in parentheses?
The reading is 73.8 (mm)
